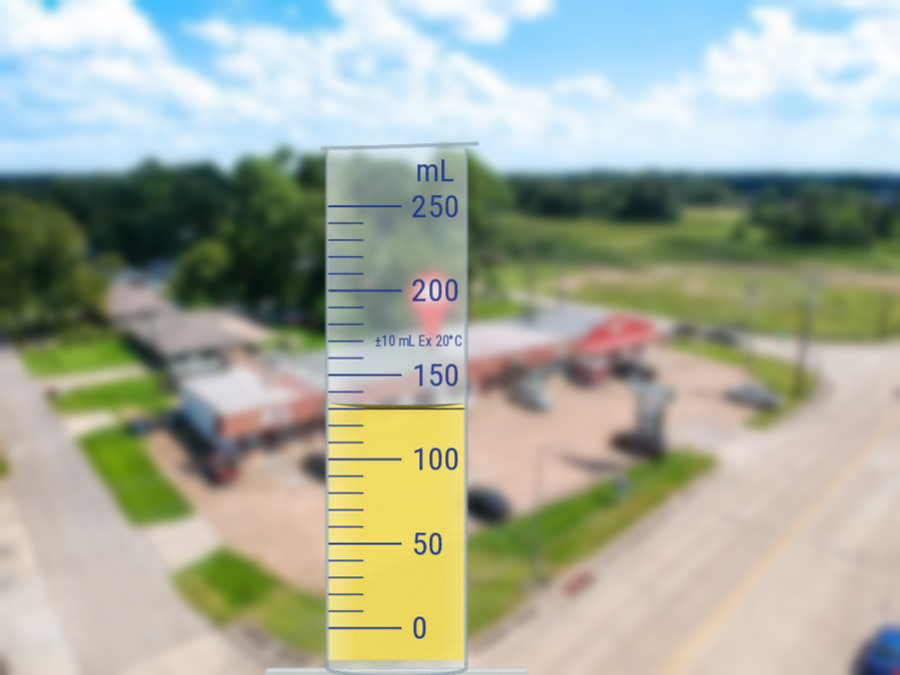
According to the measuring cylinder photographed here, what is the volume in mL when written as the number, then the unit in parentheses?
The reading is 130 (mL)
